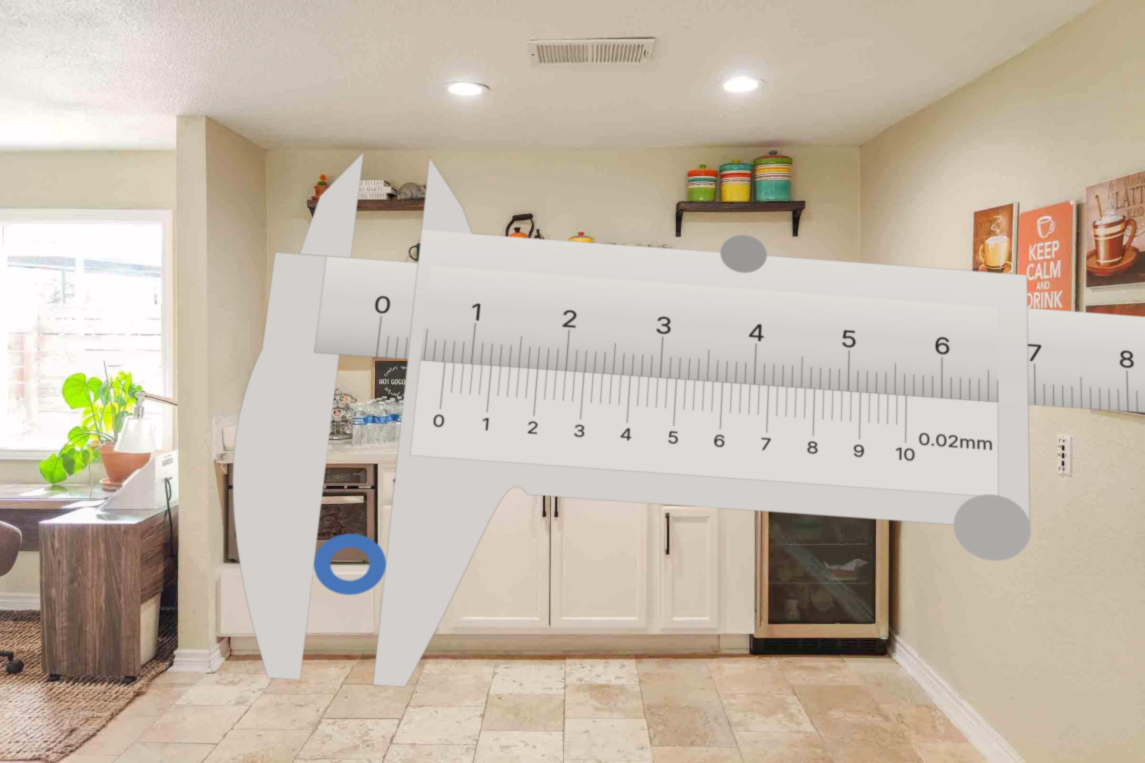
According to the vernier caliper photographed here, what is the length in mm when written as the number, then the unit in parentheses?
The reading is 7.2 (mm)
